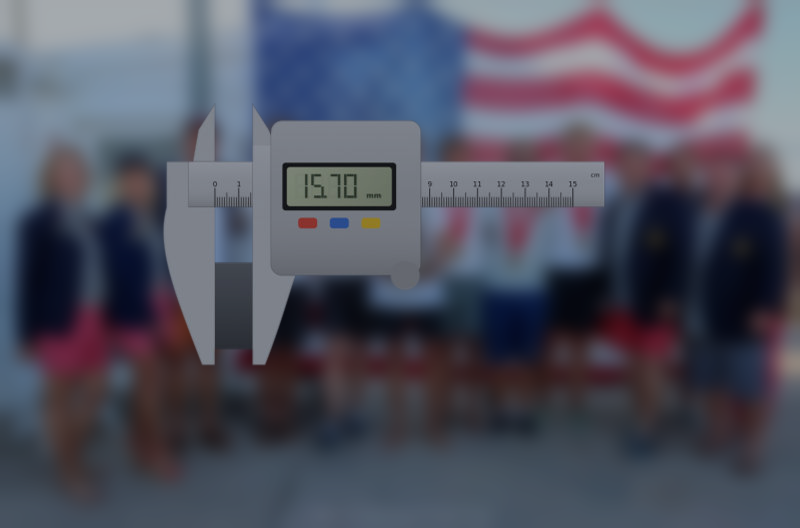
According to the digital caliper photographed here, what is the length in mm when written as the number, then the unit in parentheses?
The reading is 15.70 (mm)
